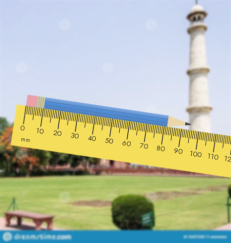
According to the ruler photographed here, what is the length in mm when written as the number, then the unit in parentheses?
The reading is 95 (mm)
